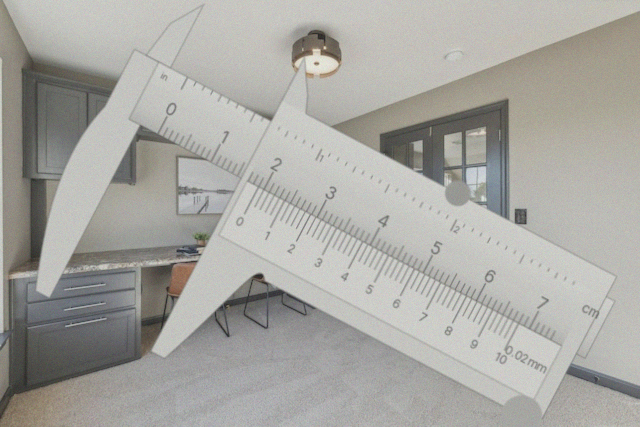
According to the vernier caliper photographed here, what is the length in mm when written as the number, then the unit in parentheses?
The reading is 19.0 (mm)
